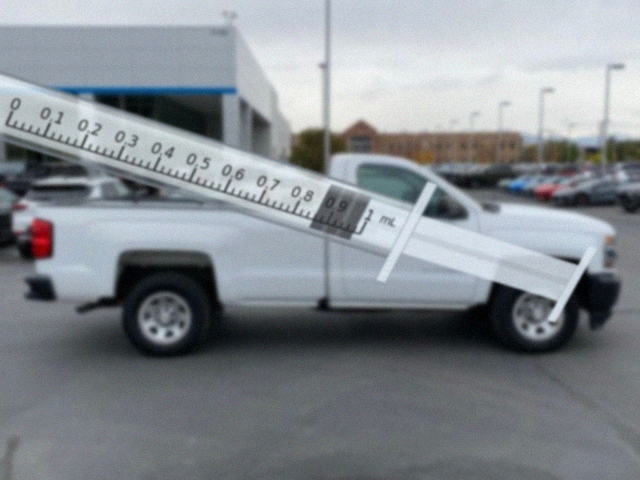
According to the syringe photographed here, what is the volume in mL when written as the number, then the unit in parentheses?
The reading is 0.86 (mL)
